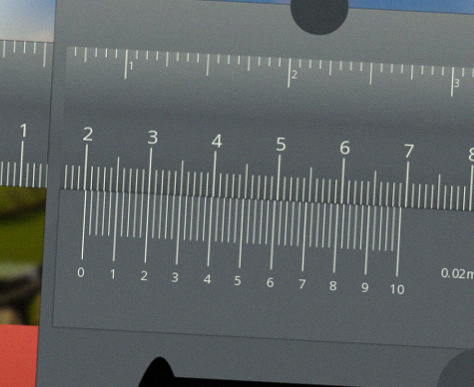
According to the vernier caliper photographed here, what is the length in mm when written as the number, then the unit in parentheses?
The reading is 20.2 (mm)
